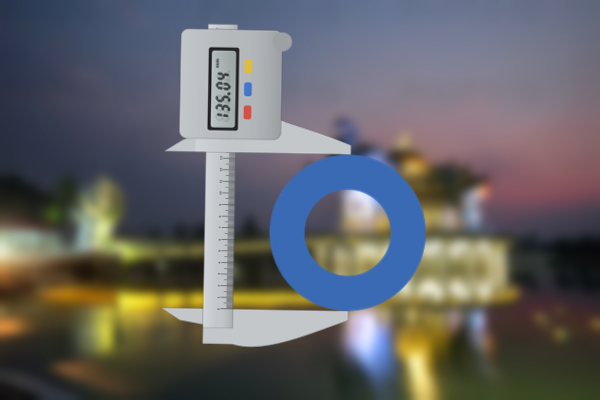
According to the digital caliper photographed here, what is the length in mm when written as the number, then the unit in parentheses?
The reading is 135.04 (mm)
